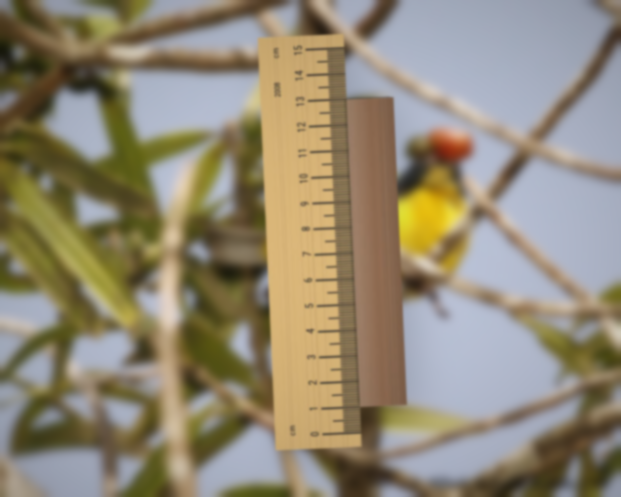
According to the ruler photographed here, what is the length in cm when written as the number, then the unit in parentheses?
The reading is 12 (cm)
